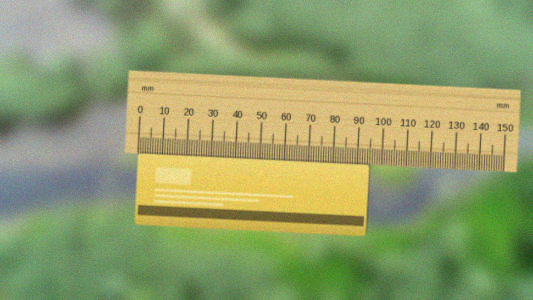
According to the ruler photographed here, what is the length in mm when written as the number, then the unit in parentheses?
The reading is 95 (mm)
